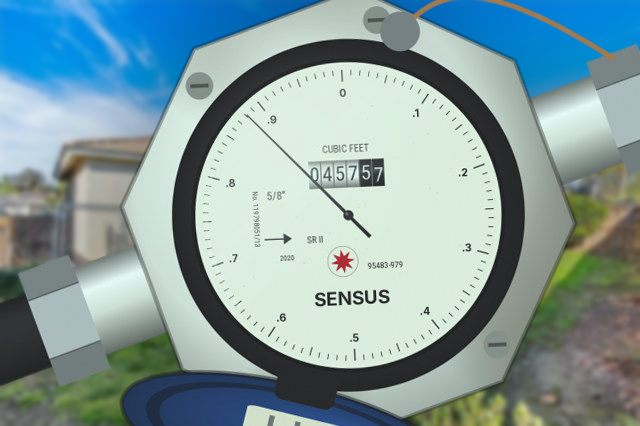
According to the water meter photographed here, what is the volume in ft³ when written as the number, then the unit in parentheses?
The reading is 45756.88 (ft³)
